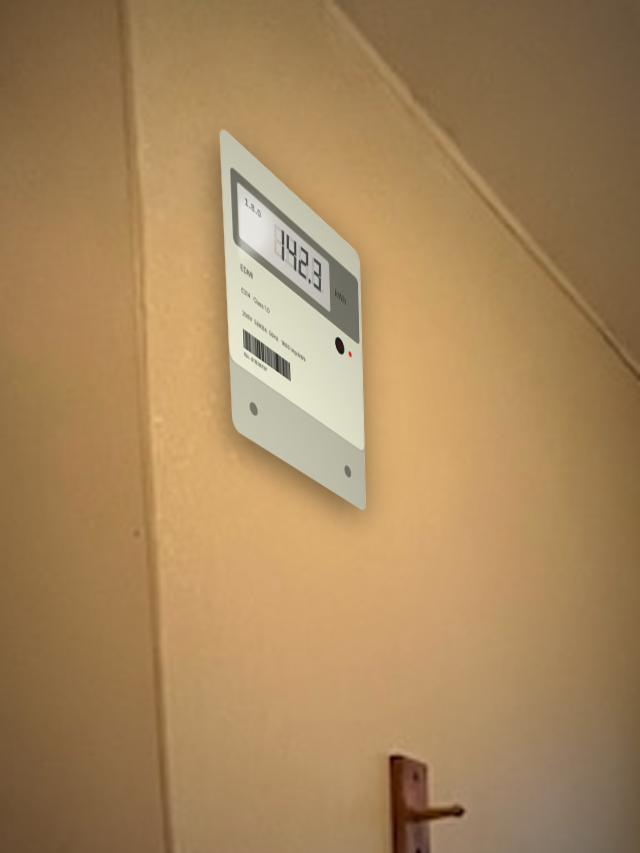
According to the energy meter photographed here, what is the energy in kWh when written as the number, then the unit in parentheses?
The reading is 142.3 (kWh)
